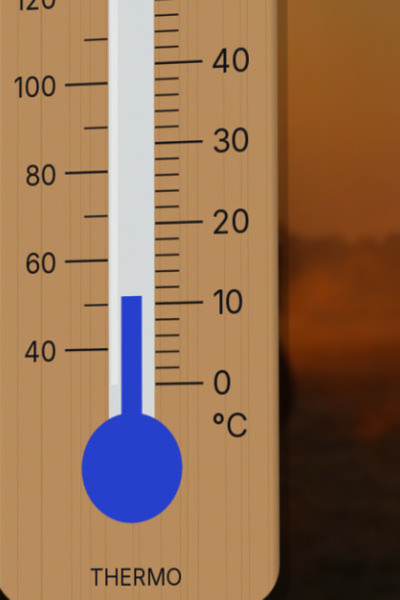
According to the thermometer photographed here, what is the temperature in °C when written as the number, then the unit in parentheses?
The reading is 11 (°C)
